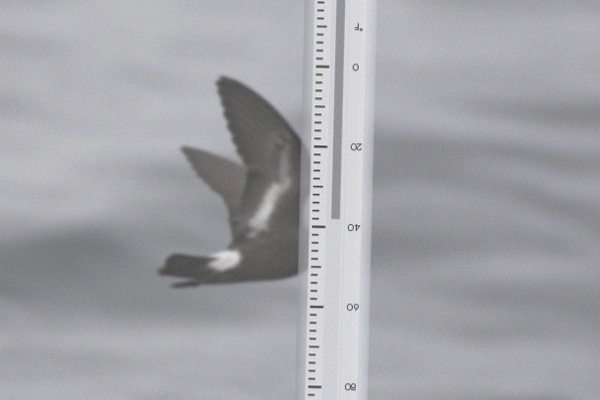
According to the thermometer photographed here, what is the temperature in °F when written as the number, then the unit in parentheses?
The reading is 38 (°F)
